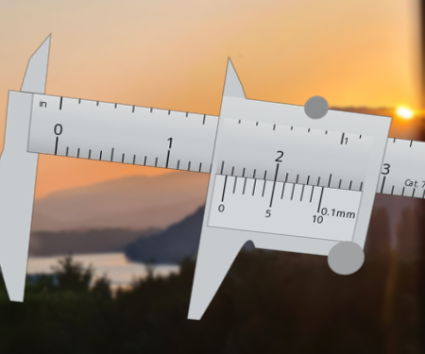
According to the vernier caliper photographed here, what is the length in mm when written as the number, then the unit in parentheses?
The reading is 15.5 (mm)
